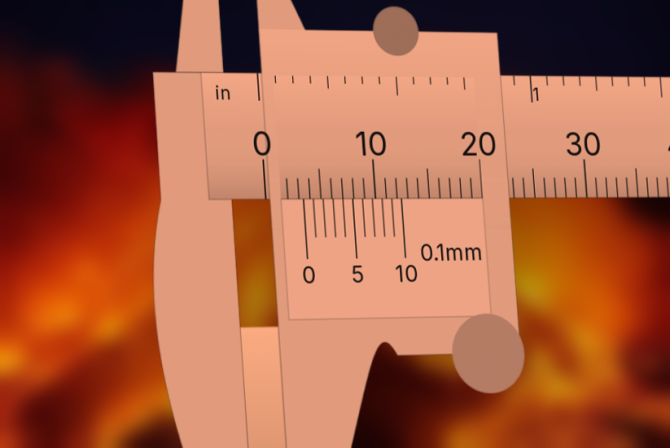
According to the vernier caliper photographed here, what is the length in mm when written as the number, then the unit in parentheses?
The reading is 3.4 (mm)
